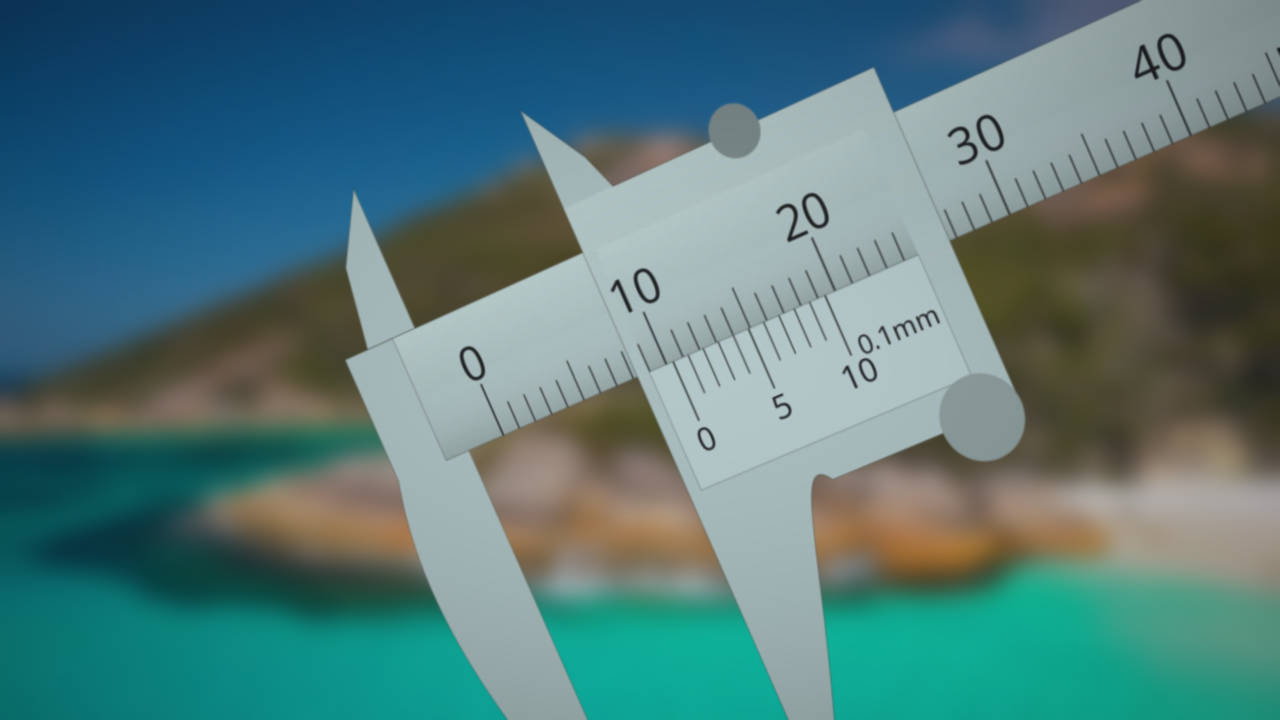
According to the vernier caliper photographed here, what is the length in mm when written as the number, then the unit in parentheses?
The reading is 10.4 (mm)
